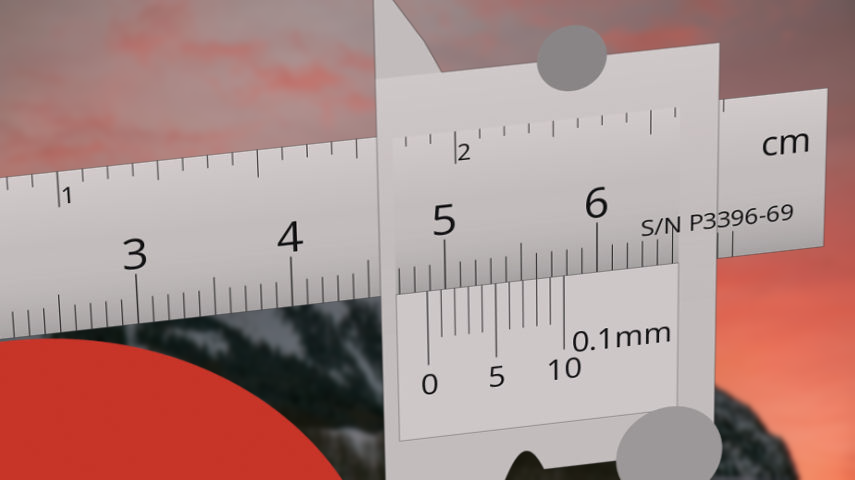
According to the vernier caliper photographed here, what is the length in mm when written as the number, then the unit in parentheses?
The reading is 48.8 (mm)
